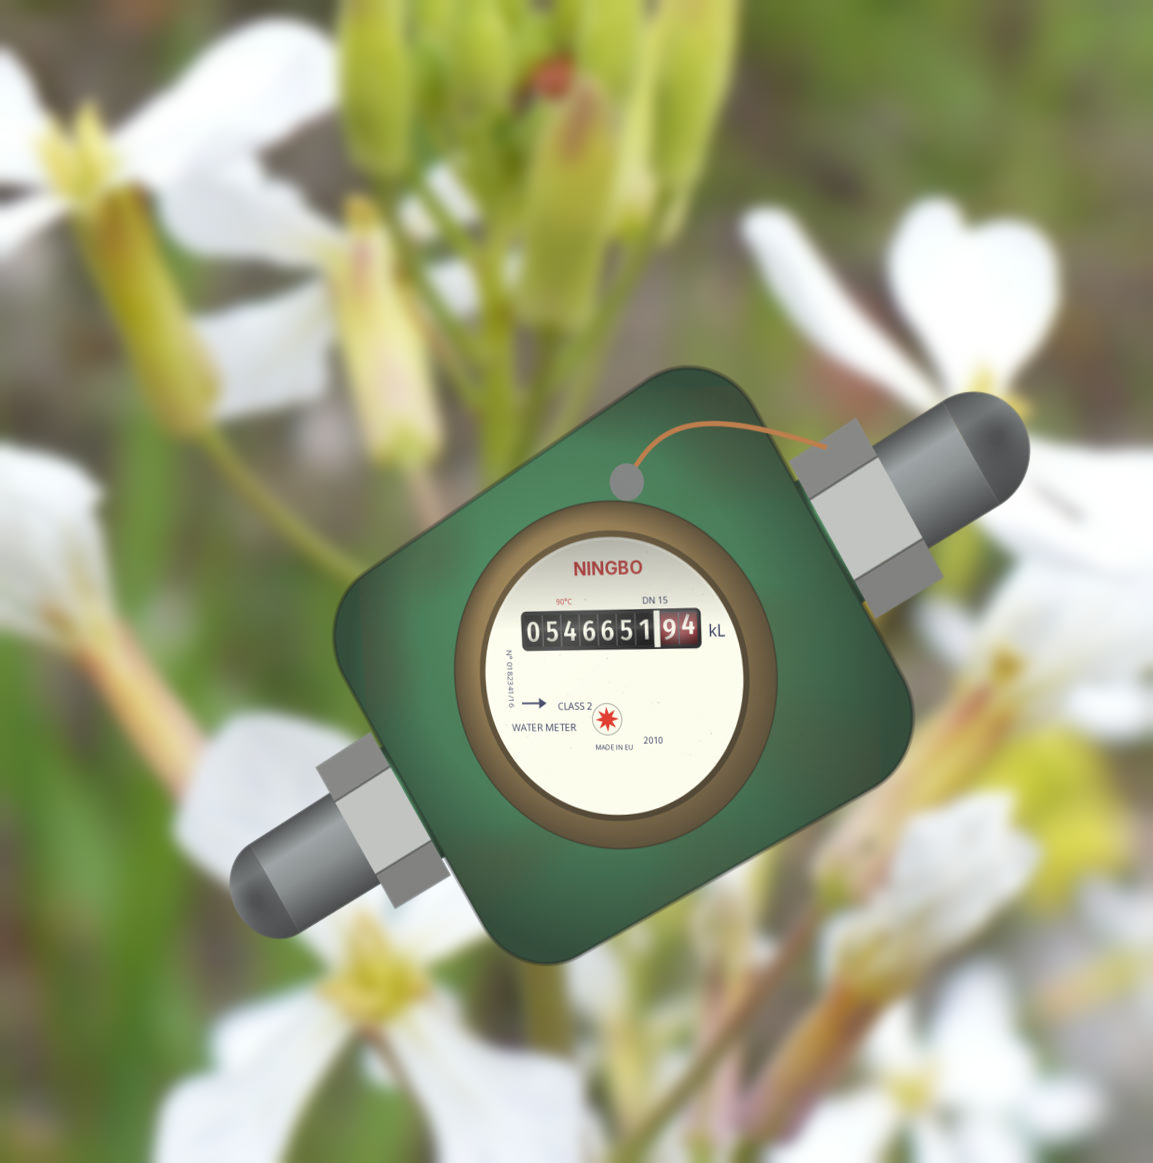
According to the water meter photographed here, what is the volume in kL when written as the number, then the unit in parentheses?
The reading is 546651.94 (kL)
